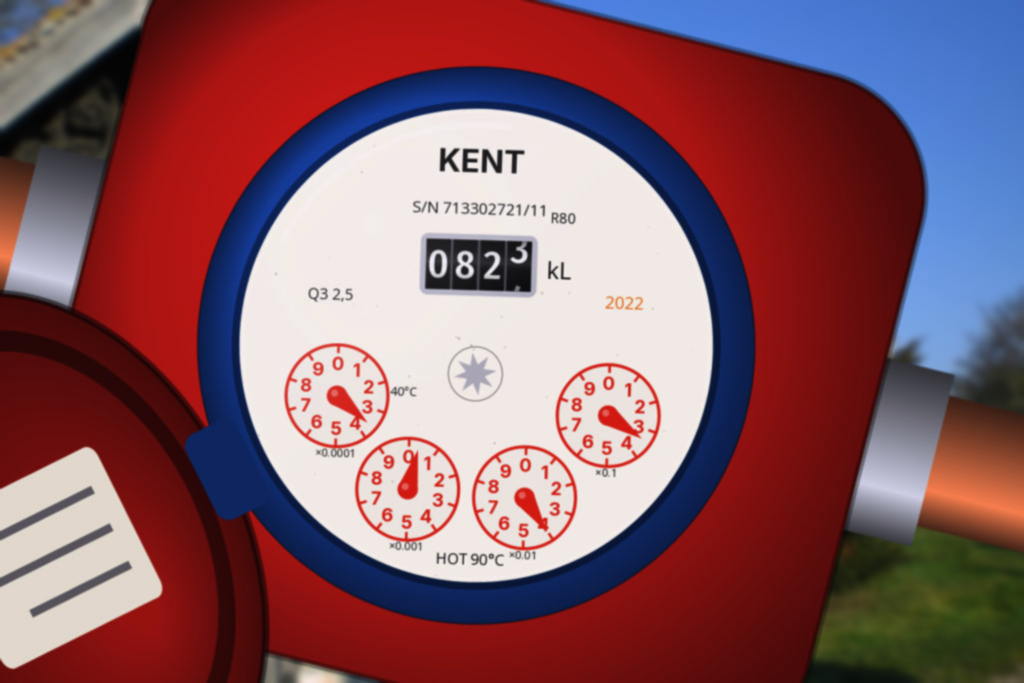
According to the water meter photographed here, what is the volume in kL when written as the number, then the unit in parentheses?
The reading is 823.3403 (kL)
